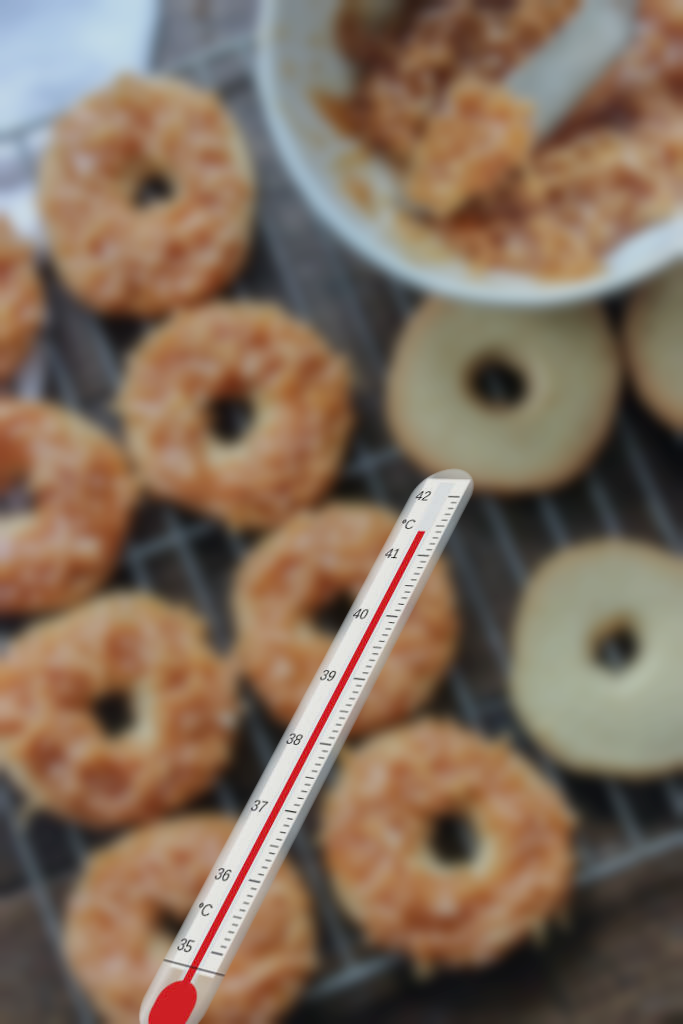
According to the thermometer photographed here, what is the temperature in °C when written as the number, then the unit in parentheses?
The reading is 41.4 (°C)
